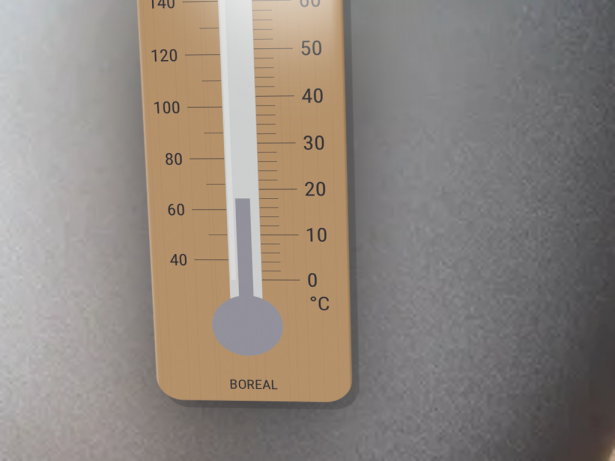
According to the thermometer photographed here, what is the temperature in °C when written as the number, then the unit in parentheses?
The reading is 18 (°C)
